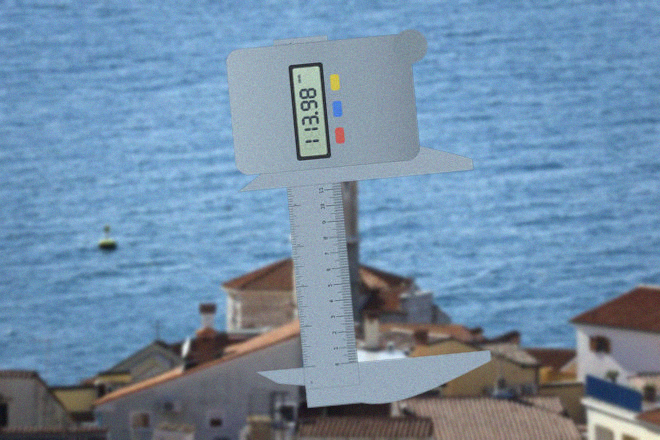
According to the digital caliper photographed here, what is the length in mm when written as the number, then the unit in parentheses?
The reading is 113.98 (mm)
